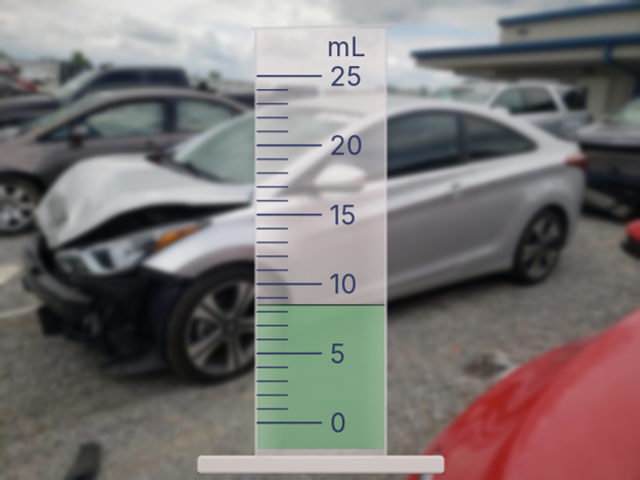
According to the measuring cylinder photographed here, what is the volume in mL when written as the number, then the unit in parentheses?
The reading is 8.5 (mL)
